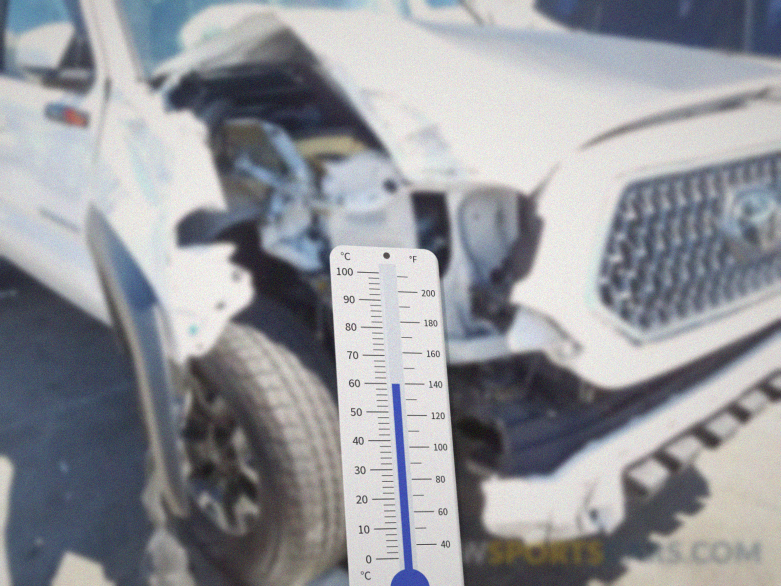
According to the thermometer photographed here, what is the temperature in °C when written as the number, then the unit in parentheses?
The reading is 60 (°C)
